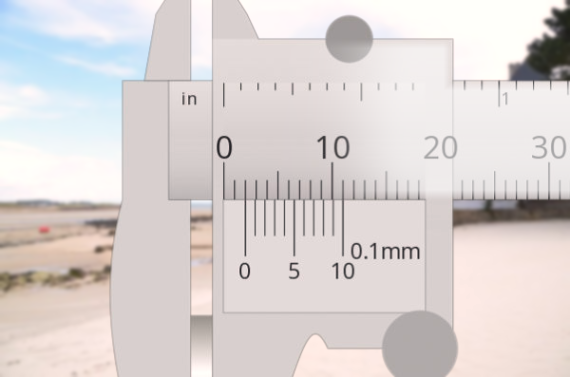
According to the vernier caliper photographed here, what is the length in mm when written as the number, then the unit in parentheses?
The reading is 2.0 (mm)
